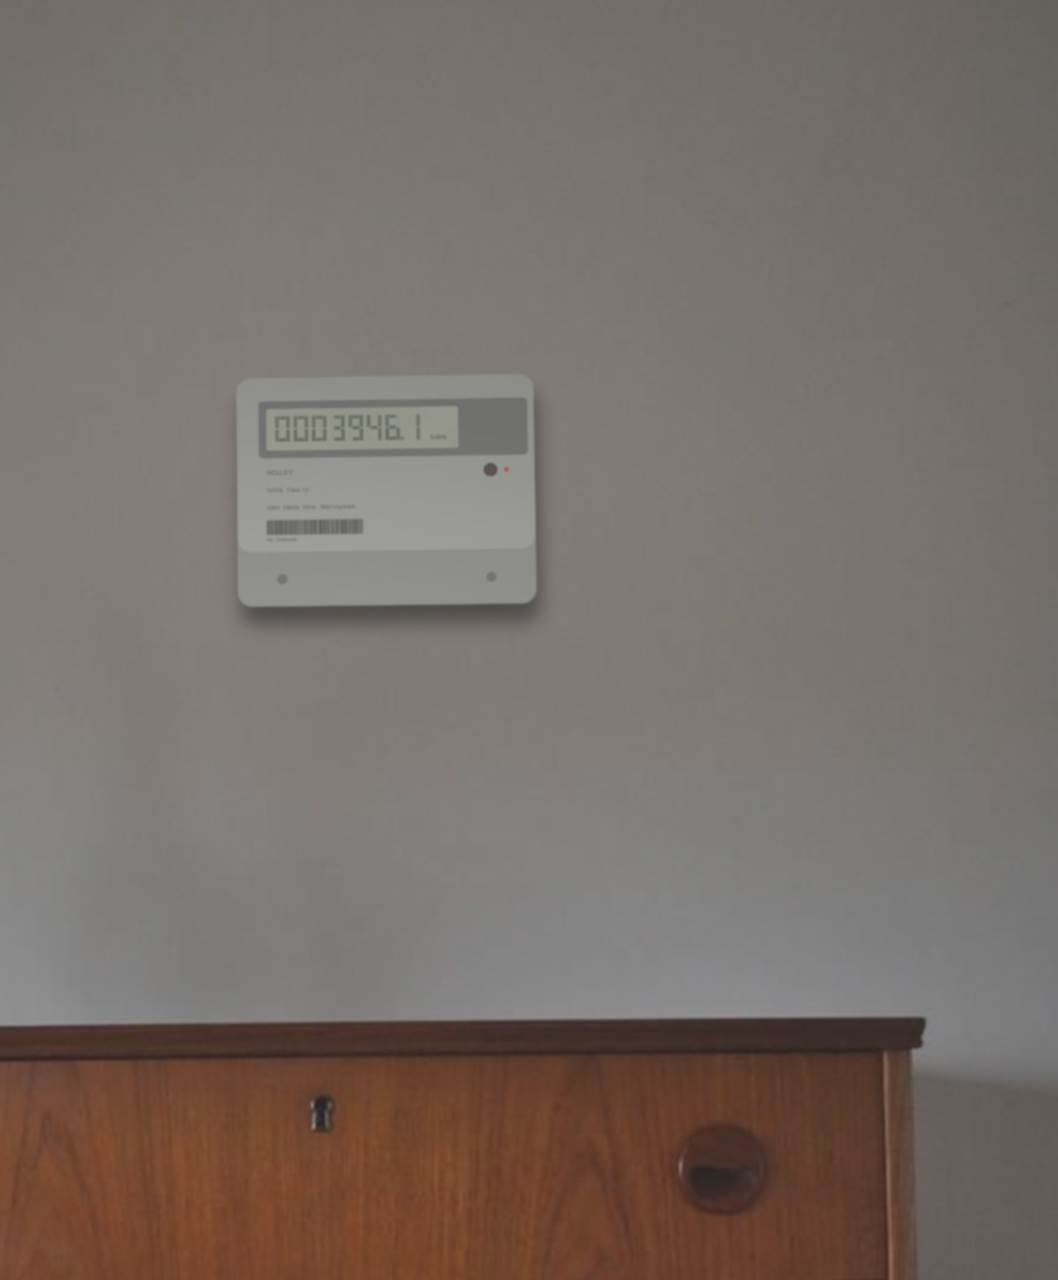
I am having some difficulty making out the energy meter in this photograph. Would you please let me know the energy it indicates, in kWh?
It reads 3946.1 kWh
